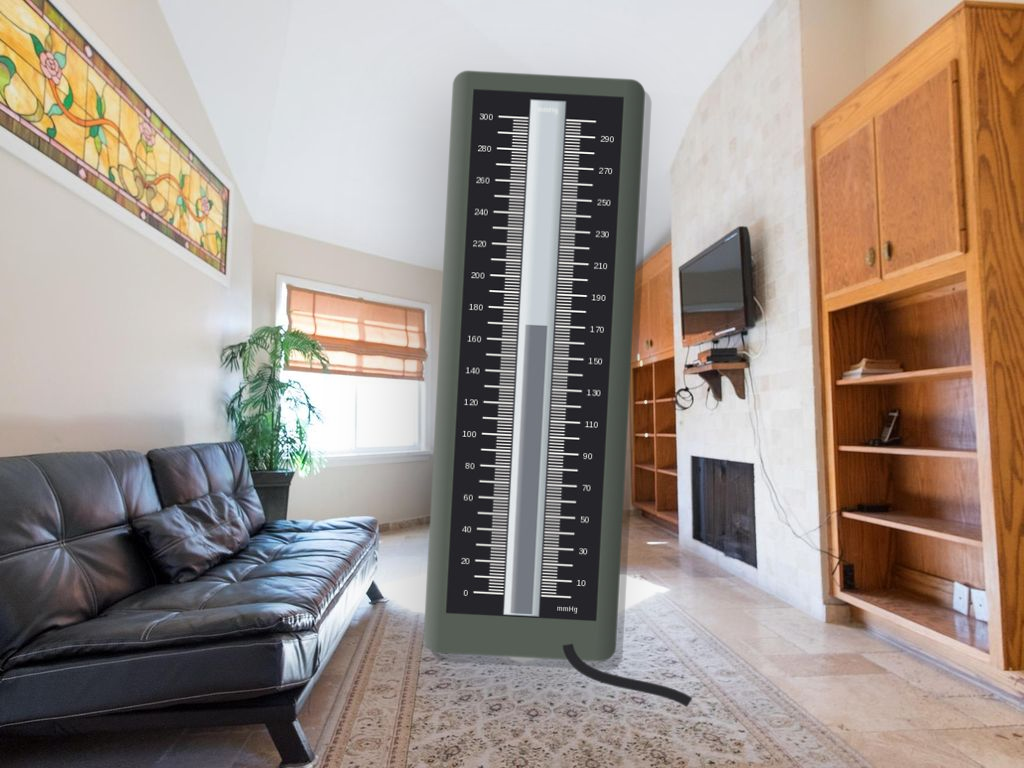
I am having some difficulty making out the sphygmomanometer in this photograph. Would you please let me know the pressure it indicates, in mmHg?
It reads 170 mmHg
